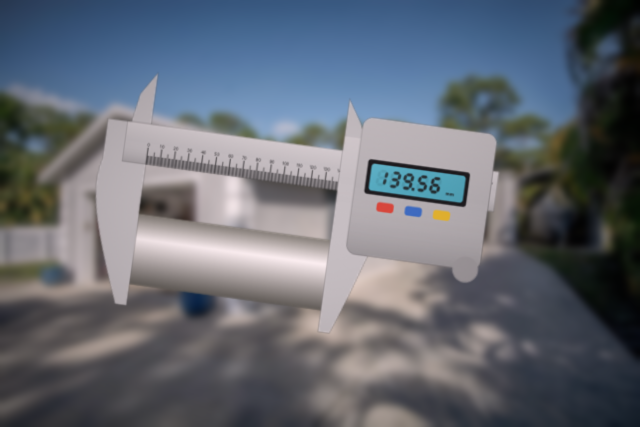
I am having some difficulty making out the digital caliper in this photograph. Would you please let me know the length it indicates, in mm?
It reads 139.56 mm
